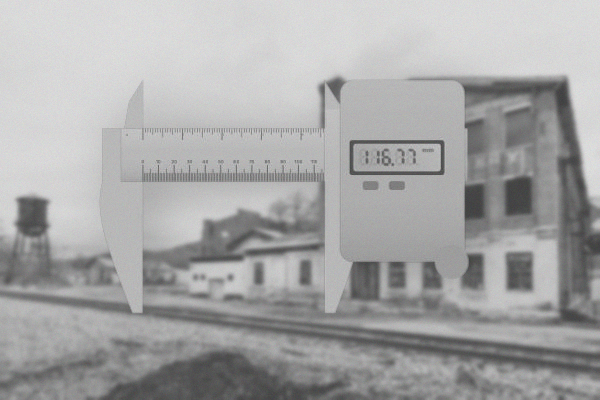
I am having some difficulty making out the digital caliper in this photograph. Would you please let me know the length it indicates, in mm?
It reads 116.77 mm
